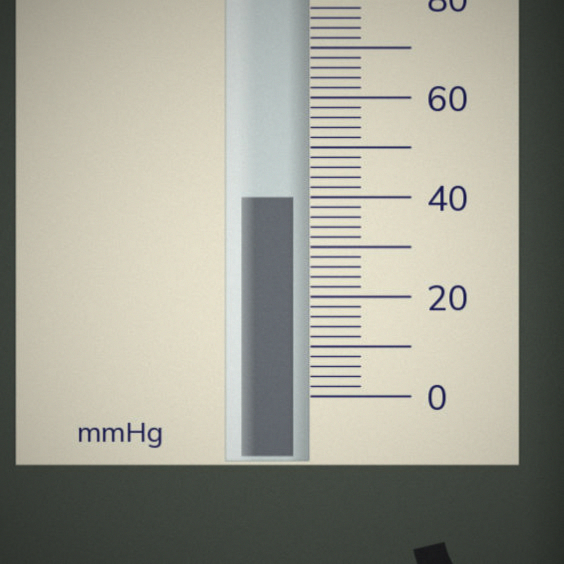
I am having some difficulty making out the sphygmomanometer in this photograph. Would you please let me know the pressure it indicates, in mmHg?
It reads 40 mmHg
